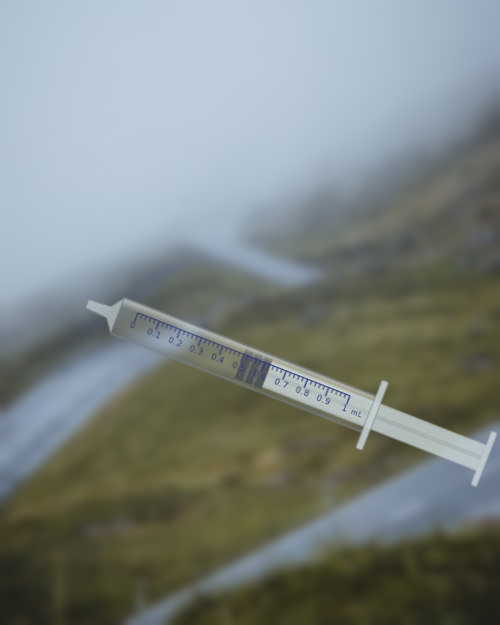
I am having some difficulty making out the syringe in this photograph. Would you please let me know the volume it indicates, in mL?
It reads 0.5 mL
